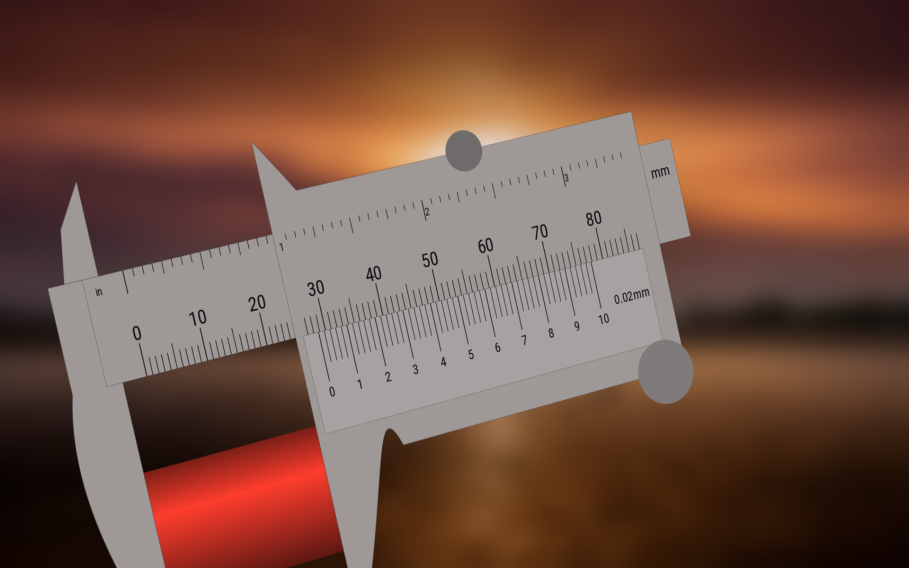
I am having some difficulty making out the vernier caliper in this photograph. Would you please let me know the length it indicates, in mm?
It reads 28.8 mm
